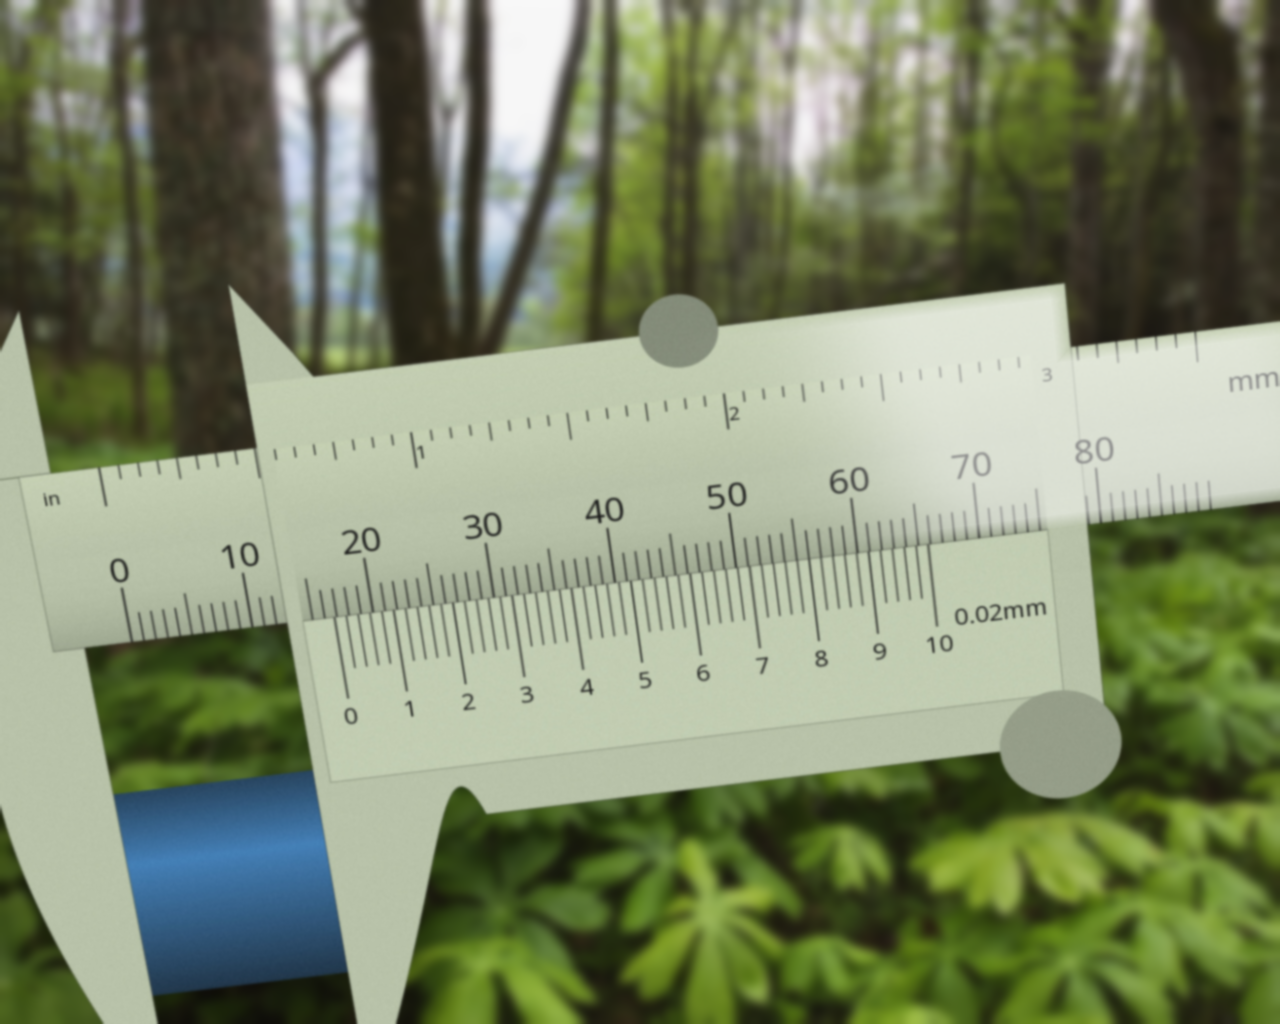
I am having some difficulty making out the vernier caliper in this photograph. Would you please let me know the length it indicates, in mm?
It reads 16.8 mm
